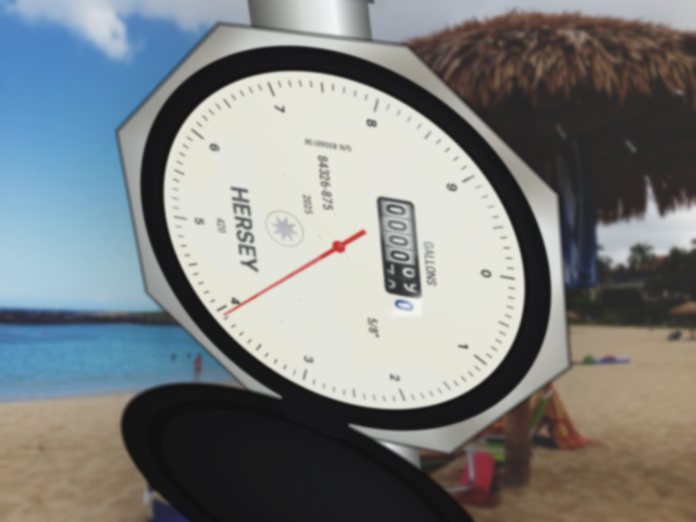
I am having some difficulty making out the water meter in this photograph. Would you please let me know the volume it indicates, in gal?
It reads 693.9 gal
